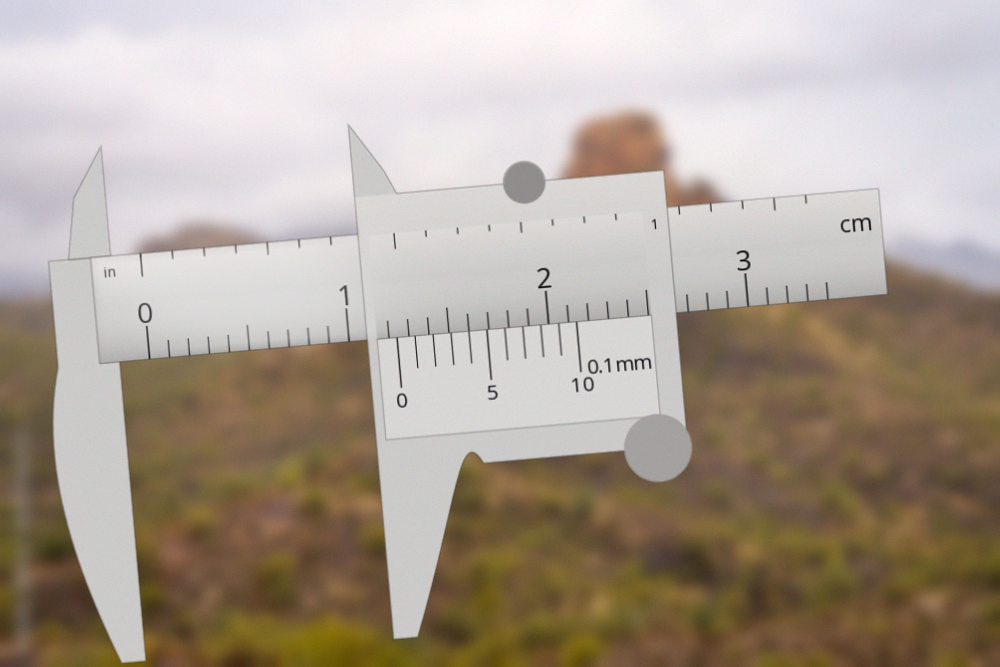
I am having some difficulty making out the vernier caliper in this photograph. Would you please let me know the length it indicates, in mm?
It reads 12.4 mm
